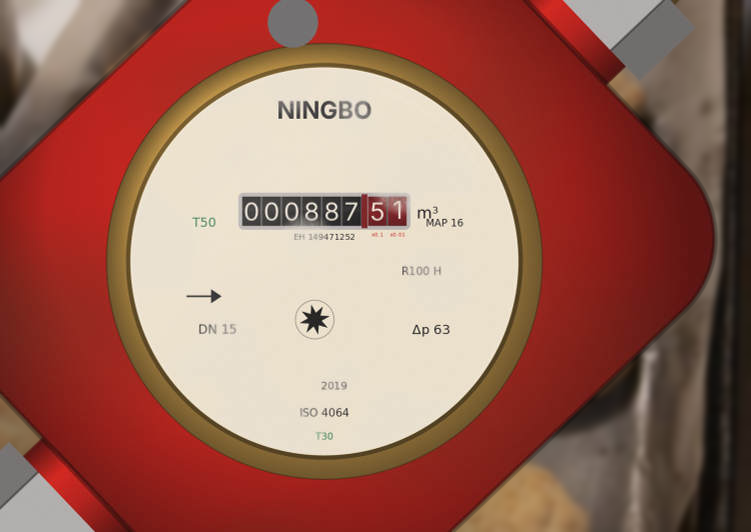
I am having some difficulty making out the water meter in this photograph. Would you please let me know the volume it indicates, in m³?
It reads 887.51 m³
